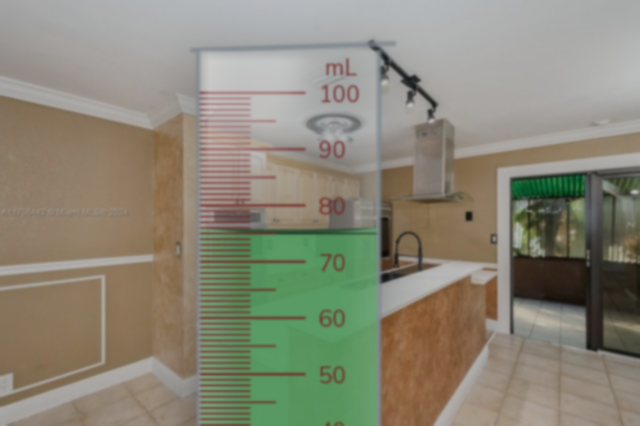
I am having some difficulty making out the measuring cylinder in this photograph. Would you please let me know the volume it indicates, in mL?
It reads 75 mL
